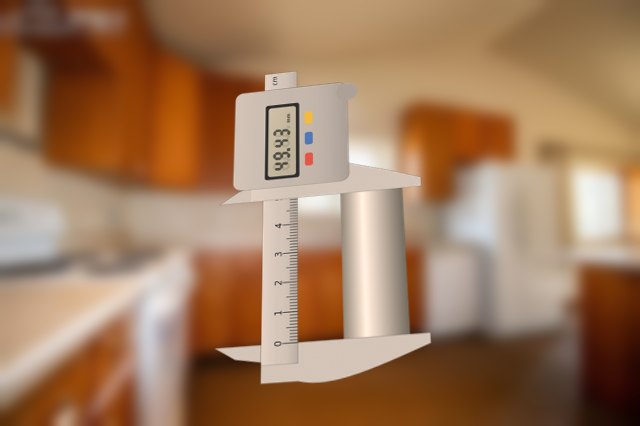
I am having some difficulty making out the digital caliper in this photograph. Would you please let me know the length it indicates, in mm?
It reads 49.43 mm
